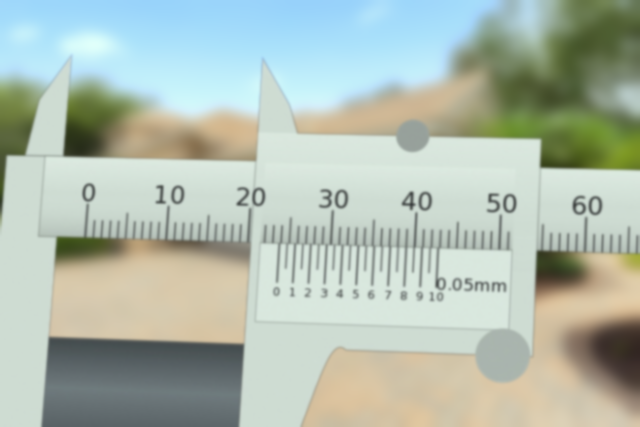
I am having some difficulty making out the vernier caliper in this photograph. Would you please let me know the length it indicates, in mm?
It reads 23.8 mm
